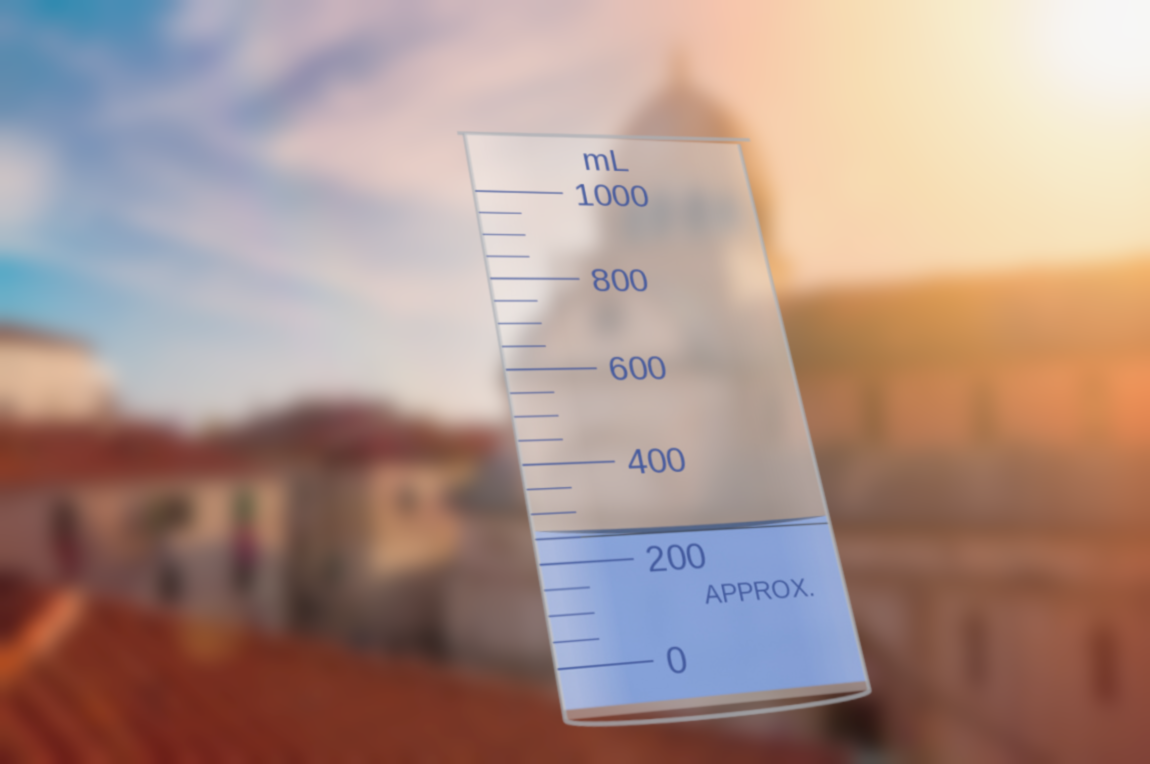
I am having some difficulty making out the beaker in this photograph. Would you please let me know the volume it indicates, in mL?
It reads 250 mL
